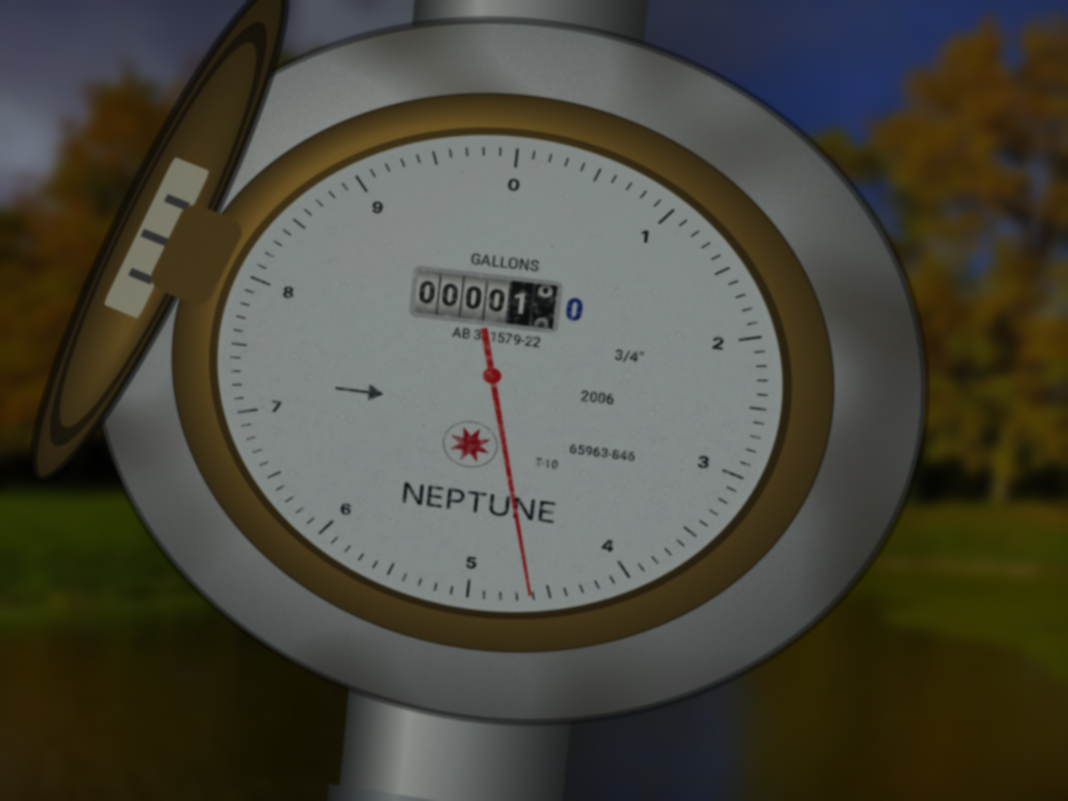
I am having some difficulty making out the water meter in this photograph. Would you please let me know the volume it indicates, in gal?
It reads 184.6 gal
